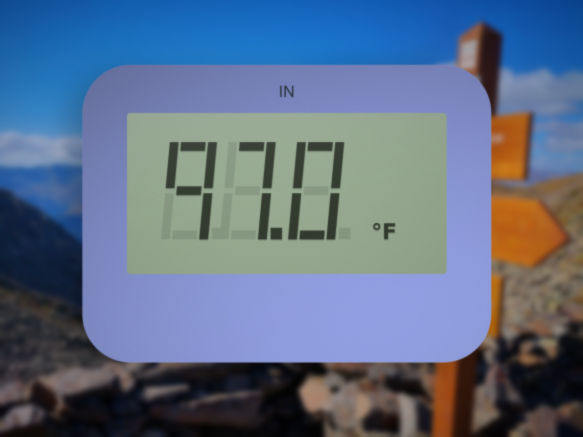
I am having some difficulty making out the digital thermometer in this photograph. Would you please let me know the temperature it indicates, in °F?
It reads 97.0 °F
